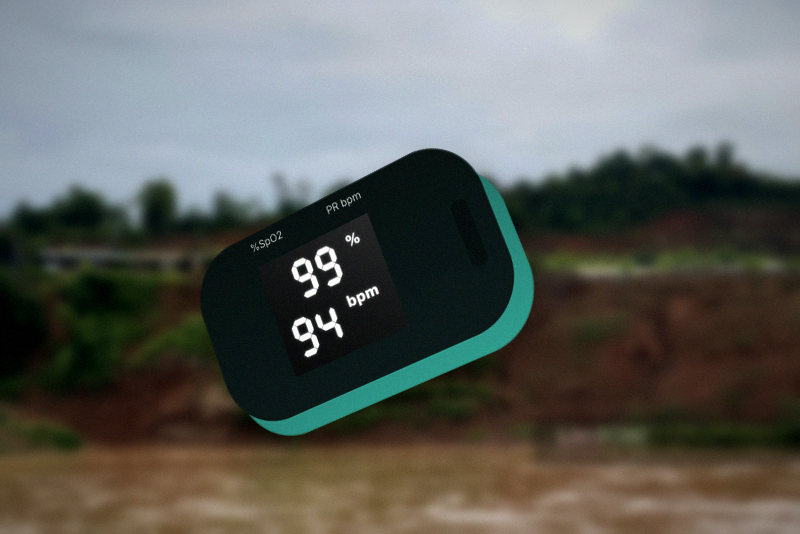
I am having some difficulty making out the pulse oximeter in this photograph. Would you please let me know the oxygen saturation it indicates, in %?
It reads 99 %
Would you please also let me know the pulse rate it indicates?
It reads 94 bpm
